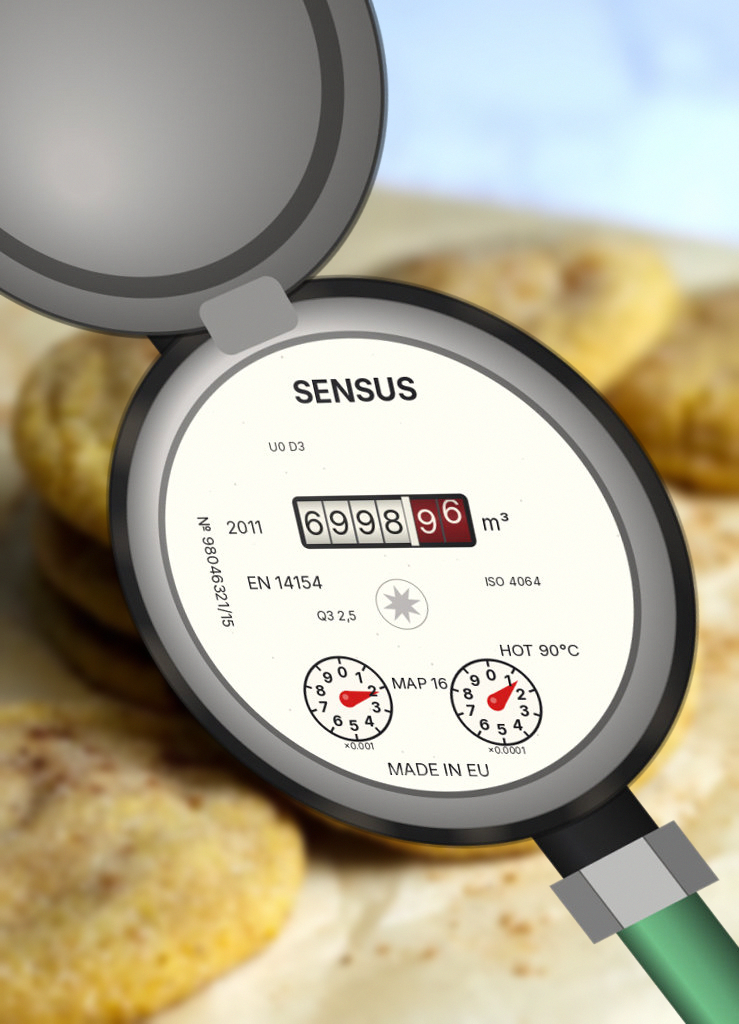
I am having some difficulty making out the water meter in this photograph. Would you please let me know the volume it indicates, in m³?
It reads 6998.9621 m³
